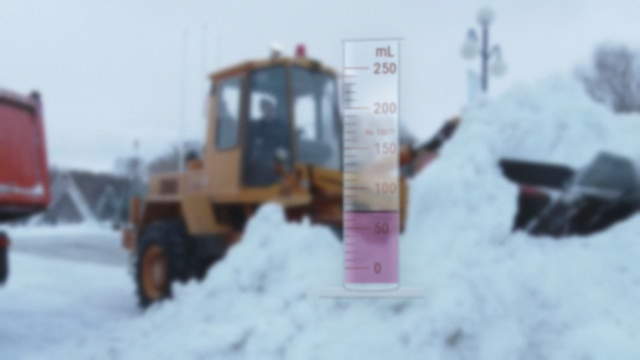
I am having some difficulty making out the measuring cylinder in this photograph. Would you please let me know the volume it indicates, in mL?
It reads 70 mL
